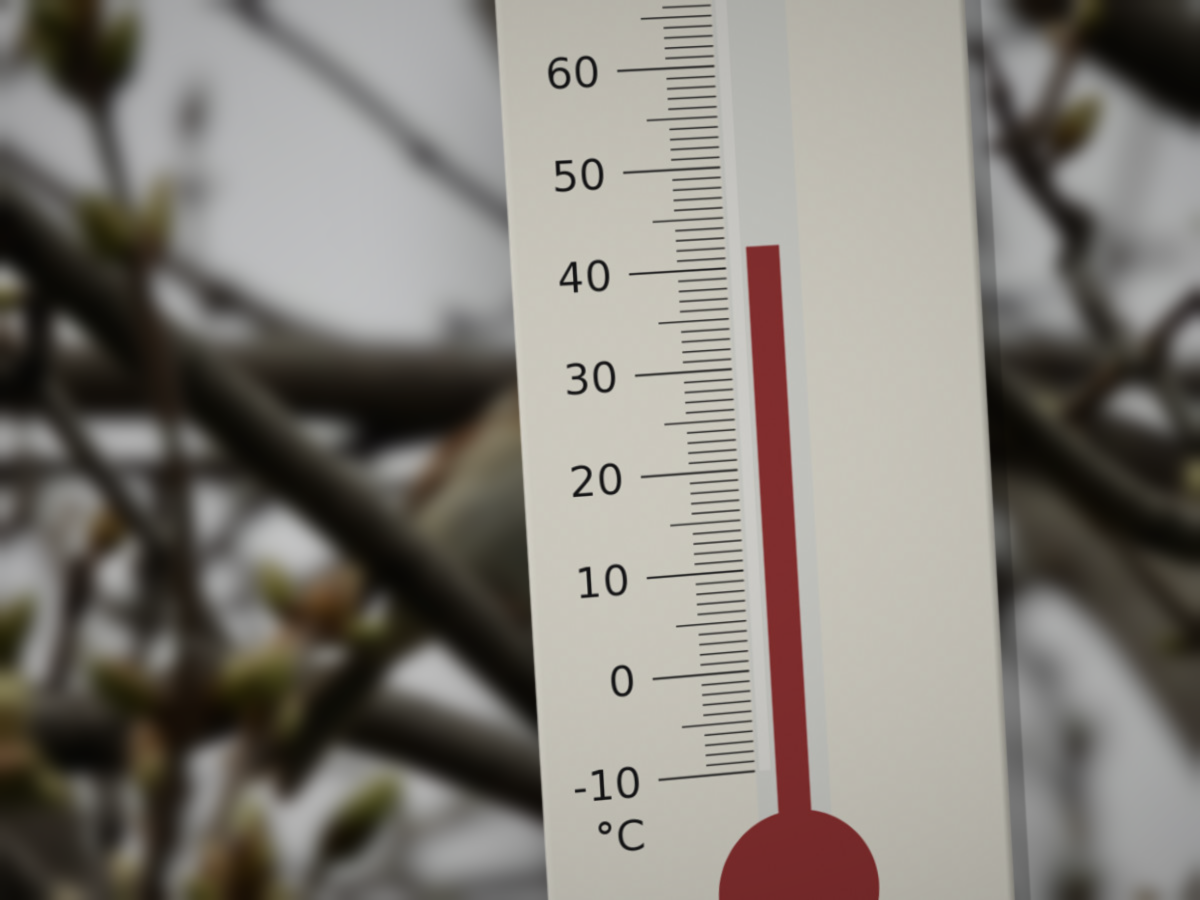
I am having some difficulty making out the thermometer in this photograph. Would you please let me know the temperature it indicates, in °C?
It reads 42 °C
